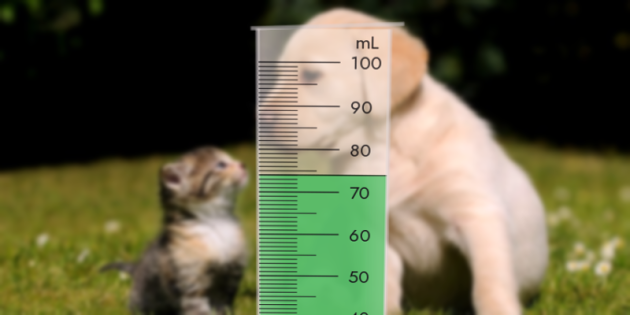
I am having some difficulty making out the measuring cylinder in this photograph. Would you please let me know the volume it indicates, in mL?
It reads 74 mL
